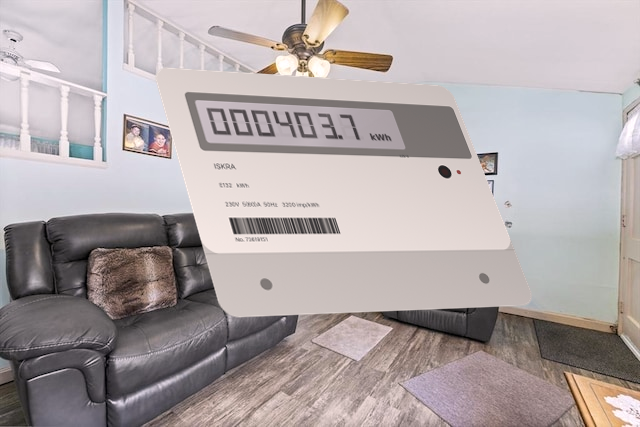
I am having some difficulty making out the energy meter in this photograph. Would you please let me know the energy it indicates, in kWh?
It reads 403.7 kWh
